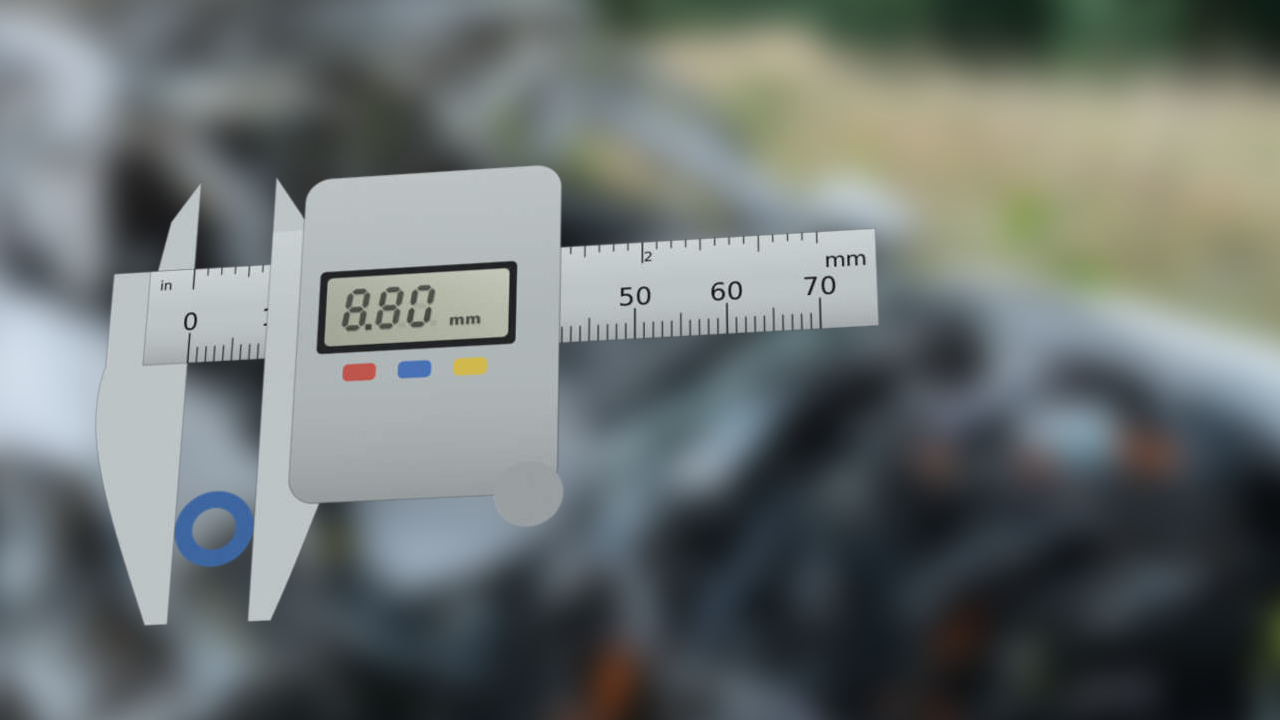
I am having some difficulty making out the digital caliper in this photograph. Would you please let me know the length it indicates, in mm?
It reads 8.80 mm
